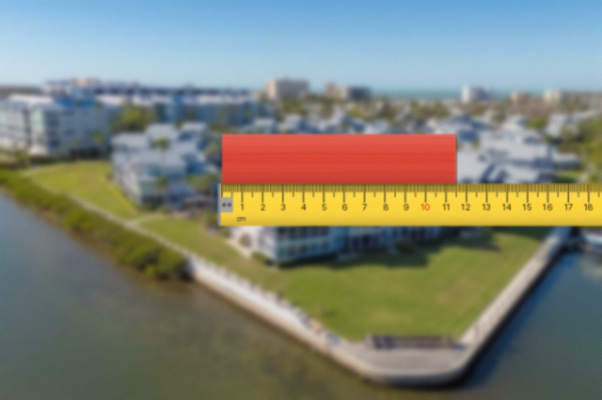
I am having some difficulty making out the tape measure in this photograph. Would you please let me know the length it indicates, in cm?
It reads 11.5 cm
